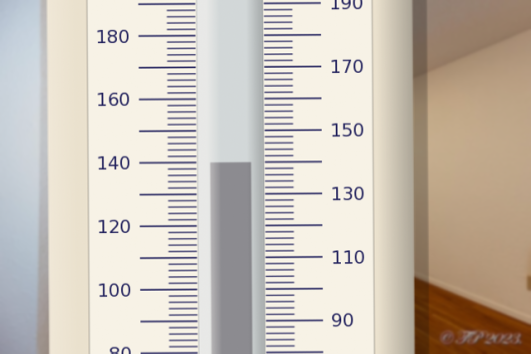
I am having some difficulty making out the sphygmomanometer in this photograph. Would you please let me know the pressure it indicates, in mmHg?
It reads 140 mmHg
